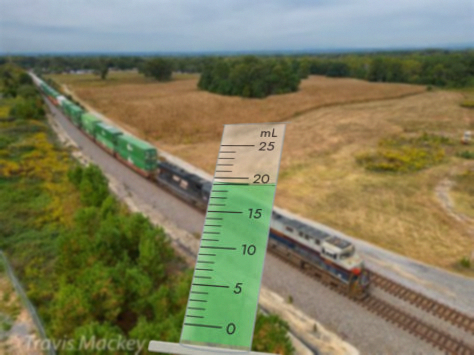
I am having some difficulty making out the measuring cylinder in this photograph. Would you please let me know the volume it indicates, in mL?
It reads 19 mL
